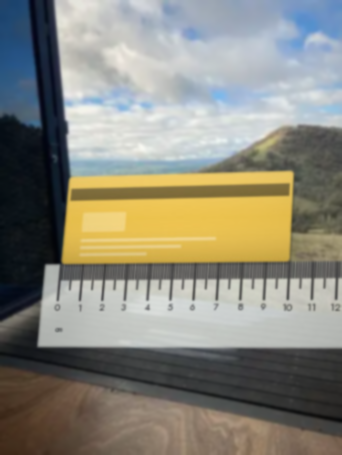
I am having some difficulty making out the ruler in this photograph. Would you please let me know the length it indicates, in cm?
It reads 10 cm
